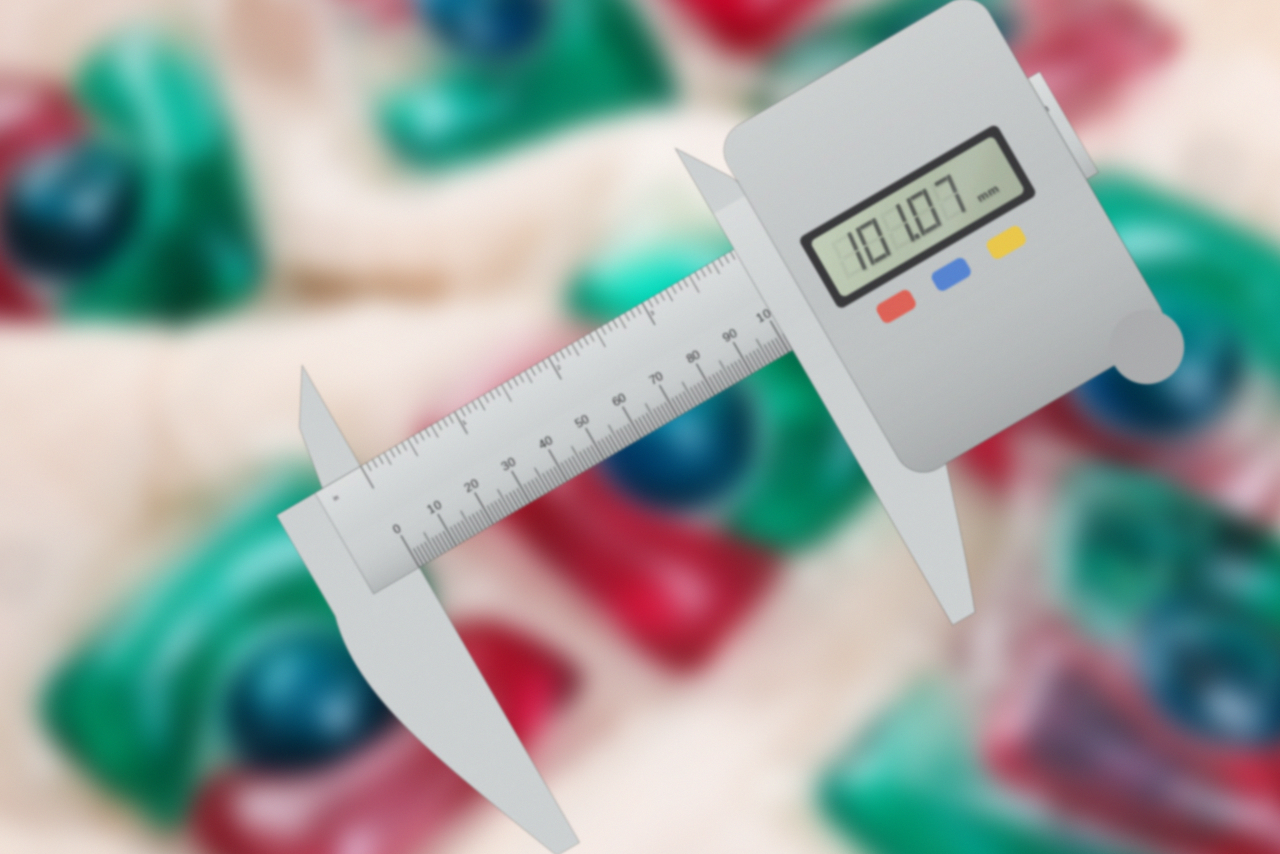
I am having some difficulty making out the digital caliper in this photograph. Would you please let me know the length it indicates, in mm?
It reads 101.07 mm
